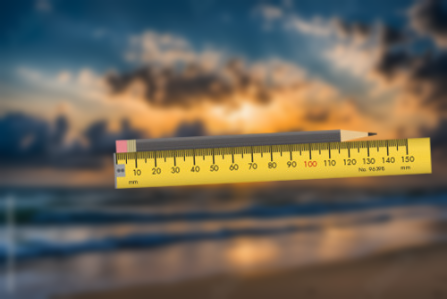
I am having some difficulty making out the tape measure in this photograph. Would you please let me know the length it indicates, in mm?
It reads 135 mm
